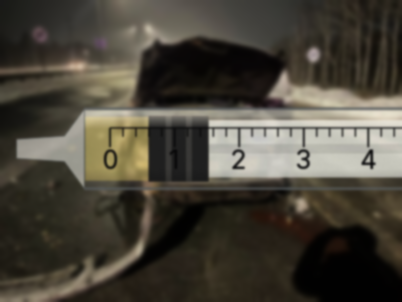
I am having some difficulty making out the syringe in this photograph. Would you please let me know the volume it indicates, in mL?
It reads 0.6 mL
